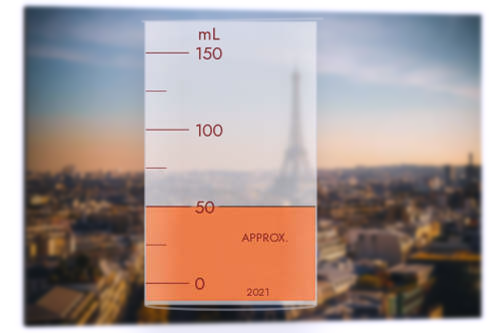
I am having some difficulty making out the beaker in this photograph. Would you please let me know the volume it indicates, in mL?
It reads 50 mL
